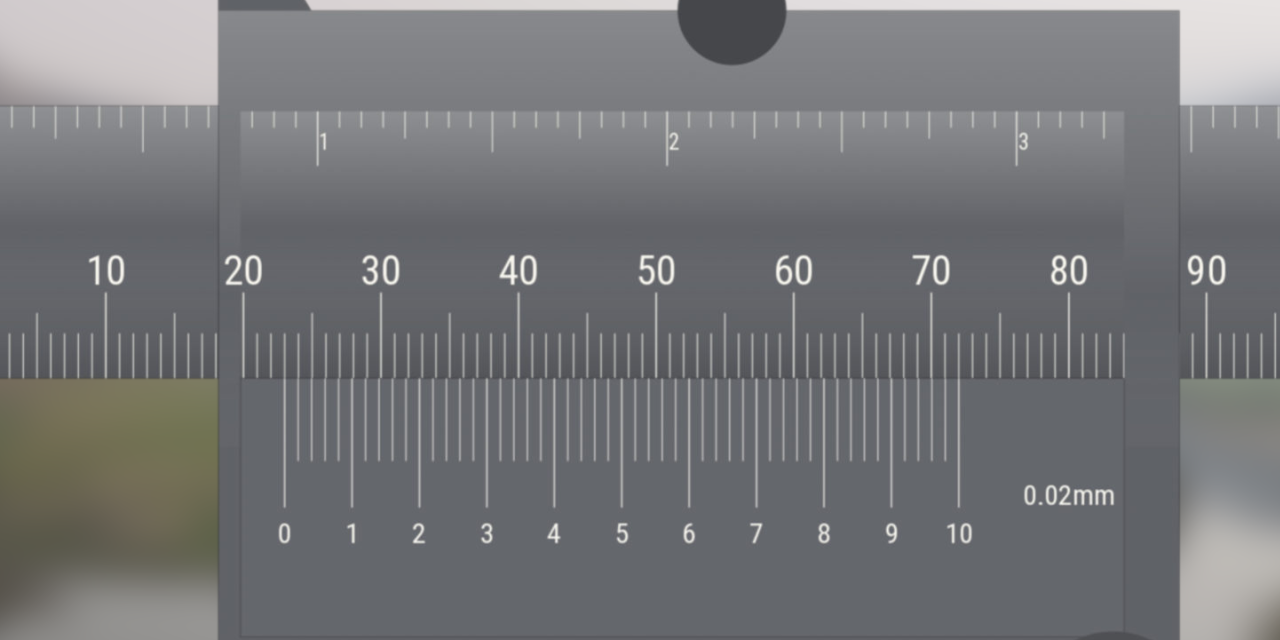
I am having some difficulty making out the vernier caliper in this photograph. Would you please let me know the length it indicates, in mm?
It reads 23.0 mm
